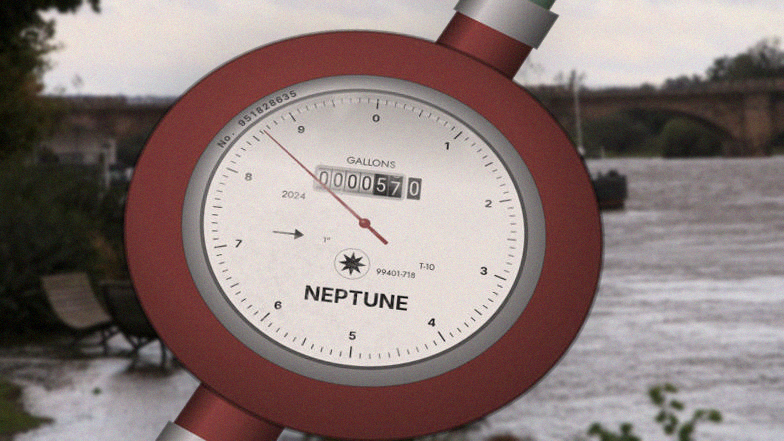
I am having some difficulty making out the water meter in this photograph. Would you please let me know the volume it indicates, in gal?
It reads 568.6 gal
